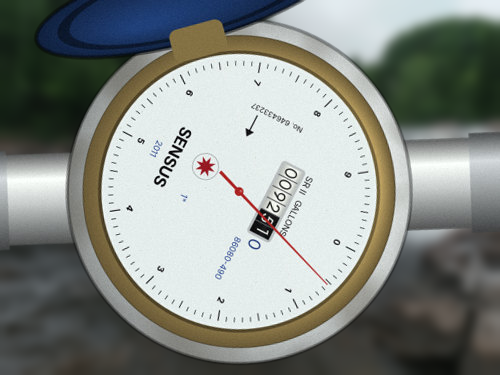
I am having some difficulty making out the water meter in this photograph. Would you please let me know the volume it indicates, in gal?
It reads 92510.5 gal
